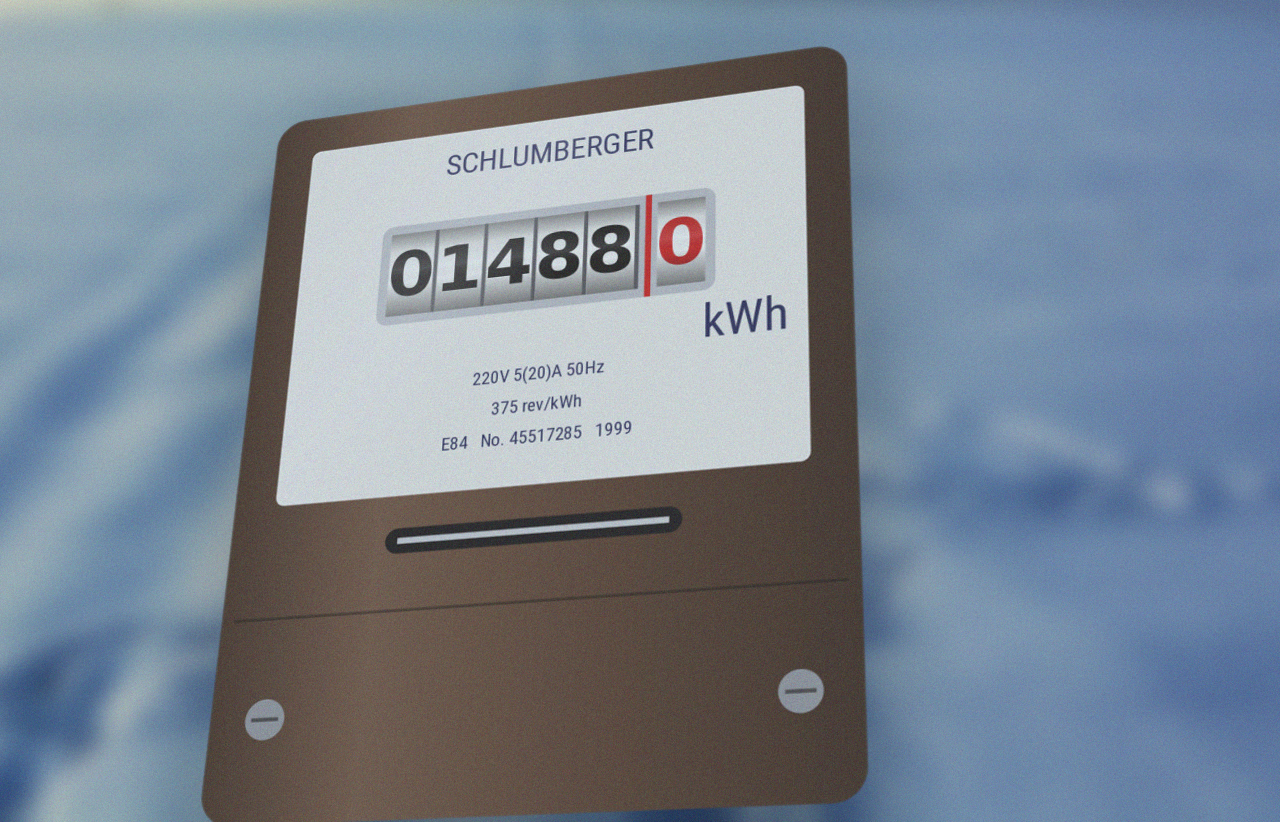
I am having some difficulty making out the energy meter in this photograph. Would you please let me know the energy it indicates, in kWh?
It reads 1488.0 kWh
